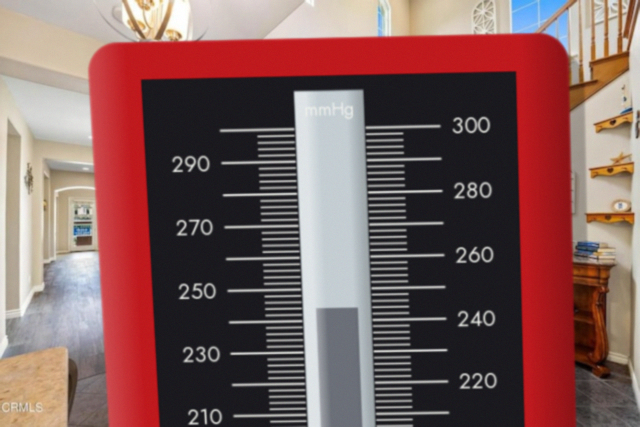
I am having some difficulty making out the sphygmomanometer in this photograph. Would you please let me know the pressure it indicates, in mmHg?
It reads 244 mmHg
